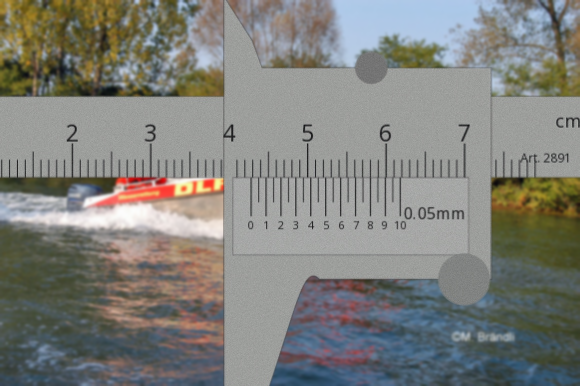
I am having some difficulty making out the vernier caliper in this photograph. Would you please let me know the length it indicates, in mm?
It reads 42.8 mm
